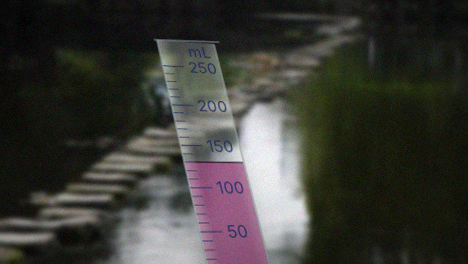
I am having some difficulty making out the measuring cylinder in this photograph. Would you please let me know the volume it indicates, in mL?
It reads 130 mL
